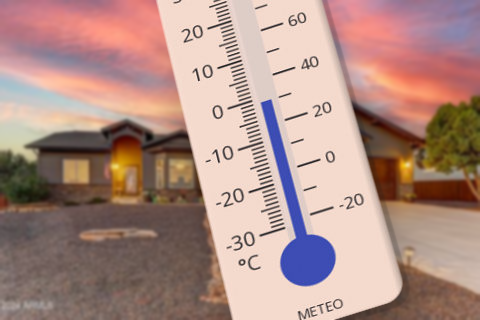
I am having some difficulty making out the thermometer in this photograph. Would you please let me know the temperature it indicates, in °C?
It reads -1 °C
